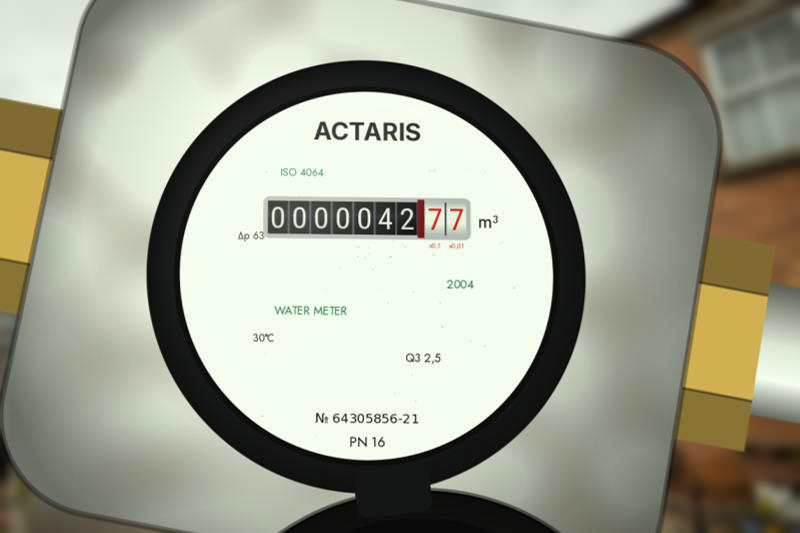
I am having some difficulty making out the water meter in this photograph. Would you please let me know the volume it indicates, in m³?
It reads 42.77 m³
